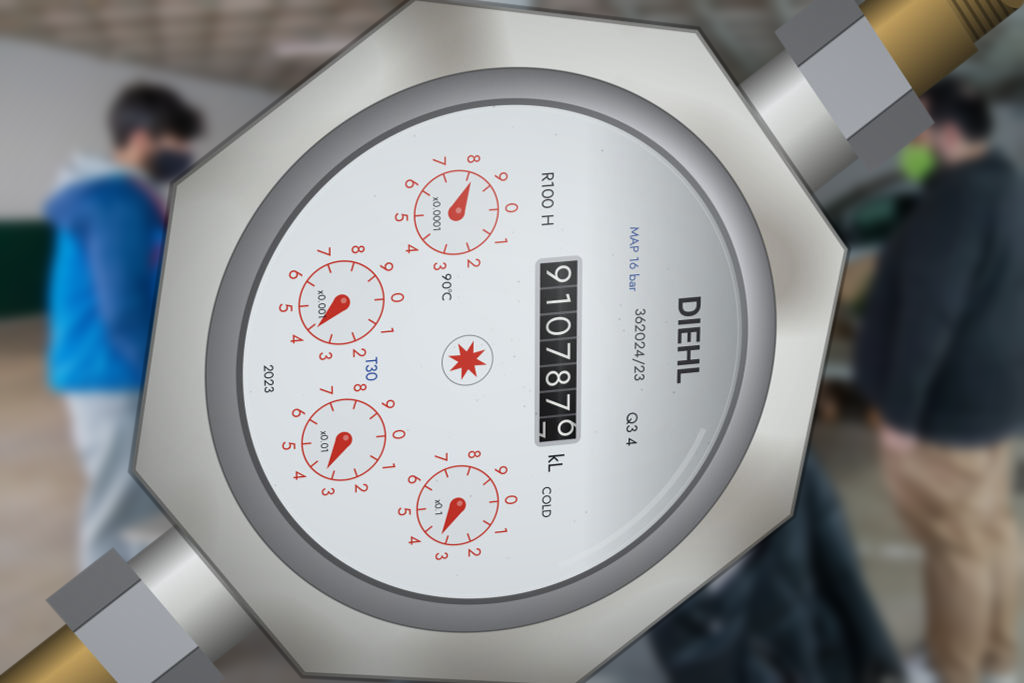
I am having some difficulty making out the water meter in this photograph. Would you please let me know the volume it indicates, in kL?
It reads 9107876.3338 kL
